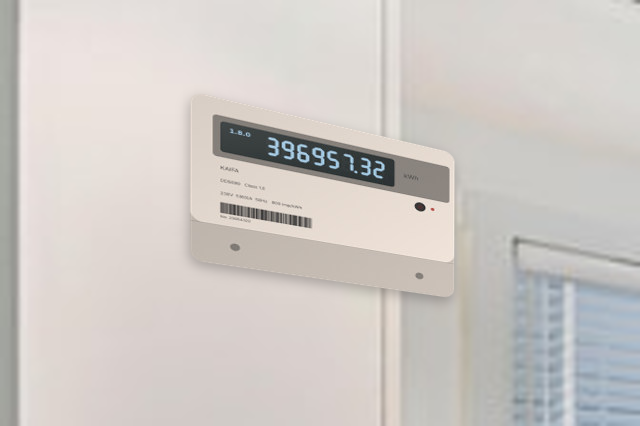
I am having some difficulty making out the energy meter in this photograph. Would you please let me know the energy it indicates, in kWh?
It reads 396957.32 kWh
